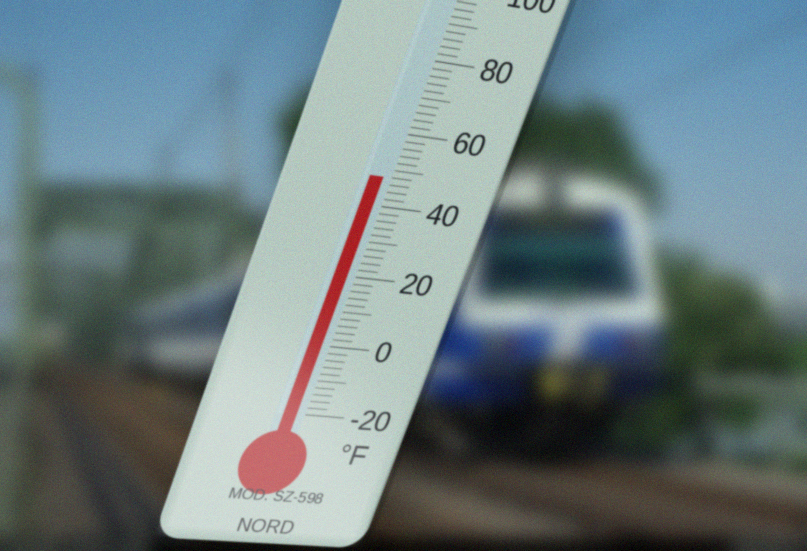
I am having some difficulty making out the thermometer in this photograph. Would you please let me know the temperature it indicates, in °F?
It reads 48 °F
